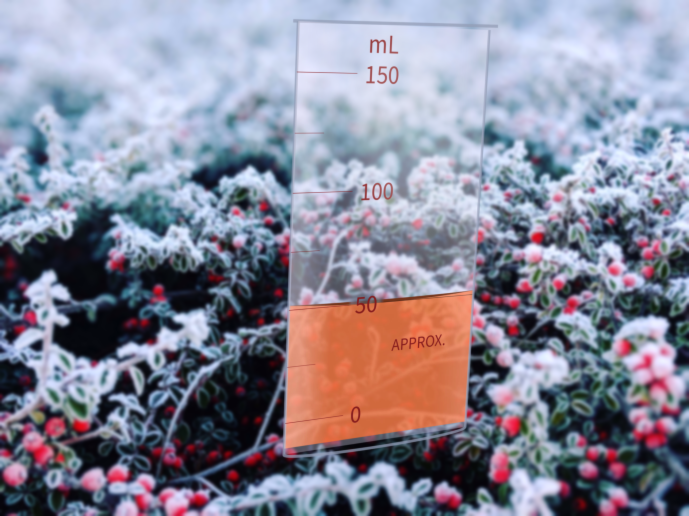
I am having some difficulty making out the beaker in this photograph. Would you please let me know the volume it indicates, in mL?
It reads 50 mL
